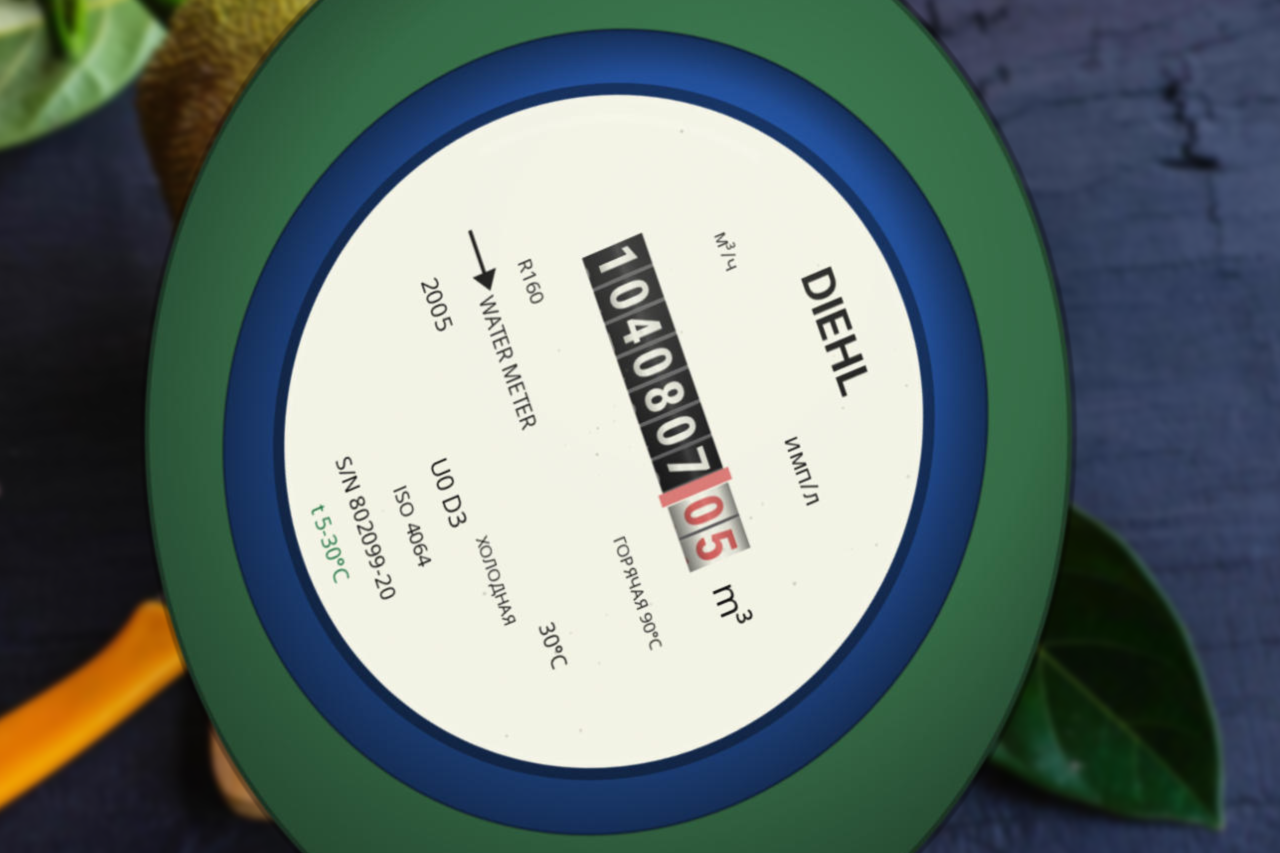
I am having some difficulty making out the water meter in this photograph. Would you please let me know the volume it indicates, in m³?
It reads 1040807.05 m³
